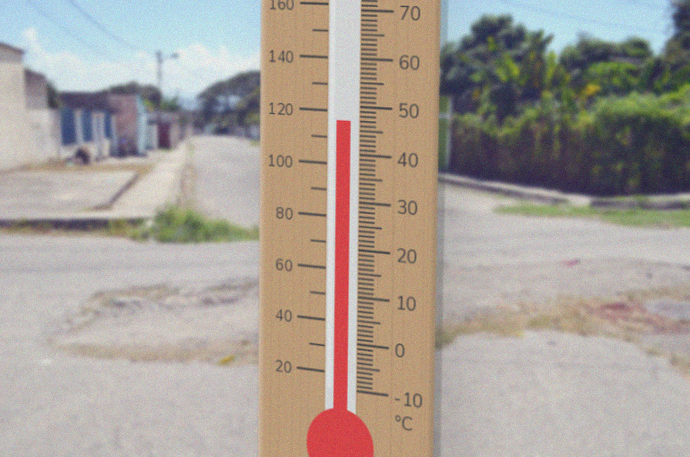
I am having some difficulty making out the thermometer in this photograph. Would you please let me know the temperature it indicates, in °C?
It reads 47 °C
